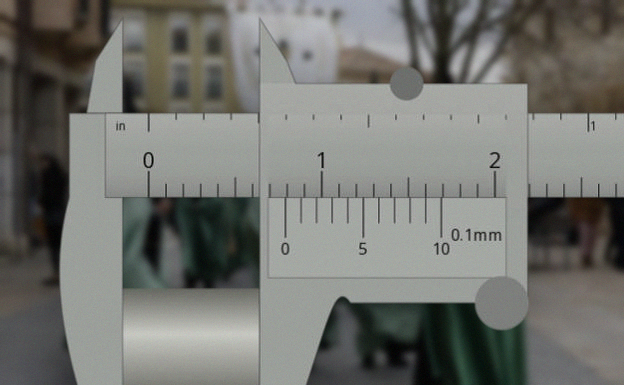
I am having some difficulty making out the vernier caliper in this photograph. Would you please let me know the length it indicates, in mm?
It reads 7.9 mm
